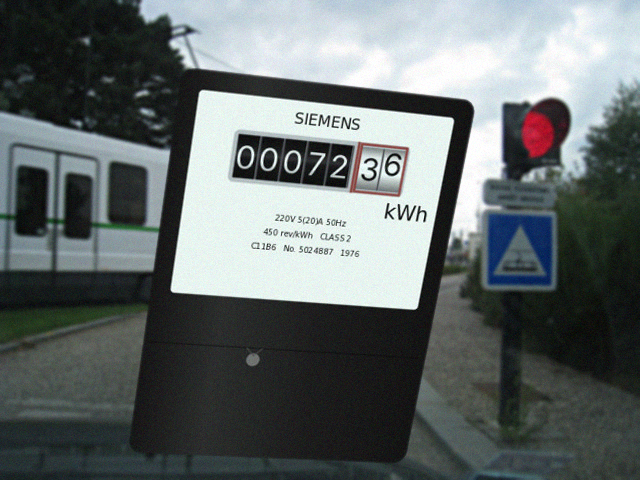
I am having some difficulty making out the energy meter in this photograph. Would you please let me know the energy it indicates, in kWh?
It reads 72.36 kWh
